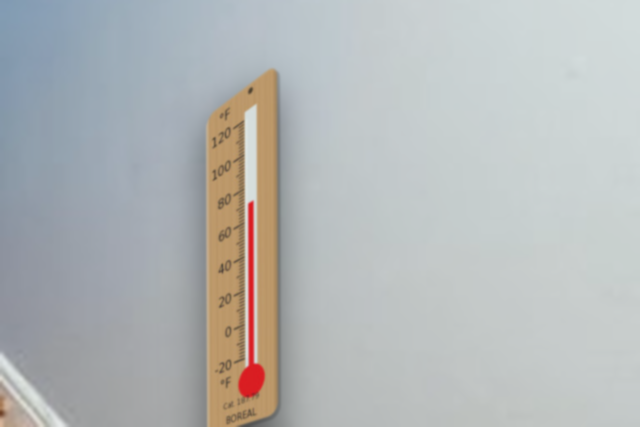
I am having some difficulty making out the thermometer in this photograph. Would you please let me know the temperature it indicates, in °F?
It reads 70 °F
